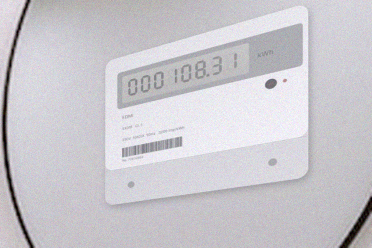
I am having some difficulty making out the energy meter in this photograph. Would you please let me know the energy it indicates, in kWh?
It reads 108.31 kWh
